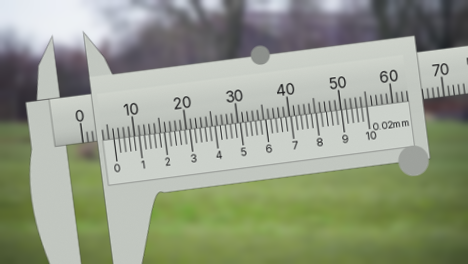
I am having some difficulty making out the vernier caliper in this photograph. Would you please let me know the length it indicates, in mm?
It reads 6.0 mm
